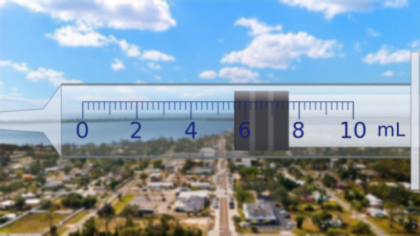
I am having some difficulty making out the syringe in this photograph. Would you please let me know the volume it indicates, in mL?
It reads 5.6 mL
